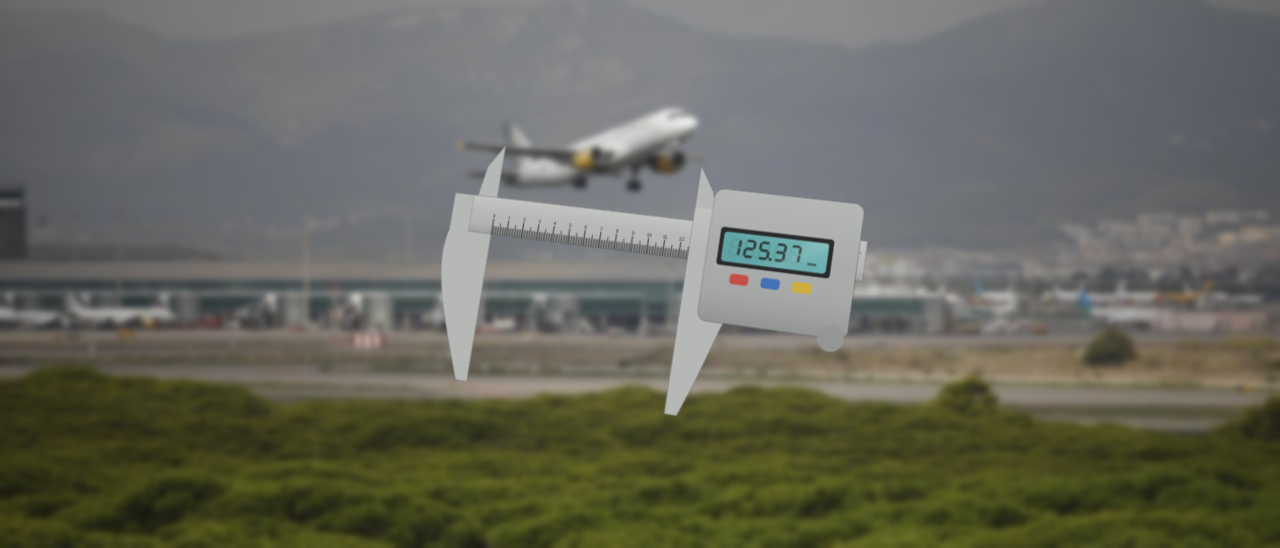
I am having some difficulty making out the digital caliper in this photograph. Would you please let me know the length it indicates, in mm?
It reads 125.37 mm
